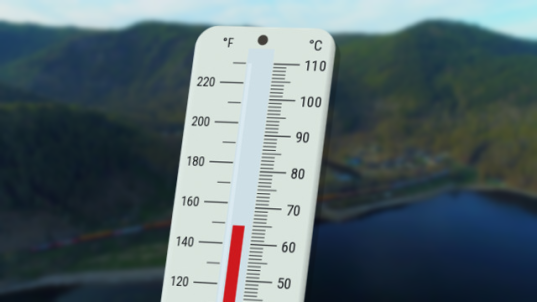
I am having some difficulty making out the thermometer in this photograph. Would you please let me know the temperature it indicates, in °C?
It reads 65 °C
